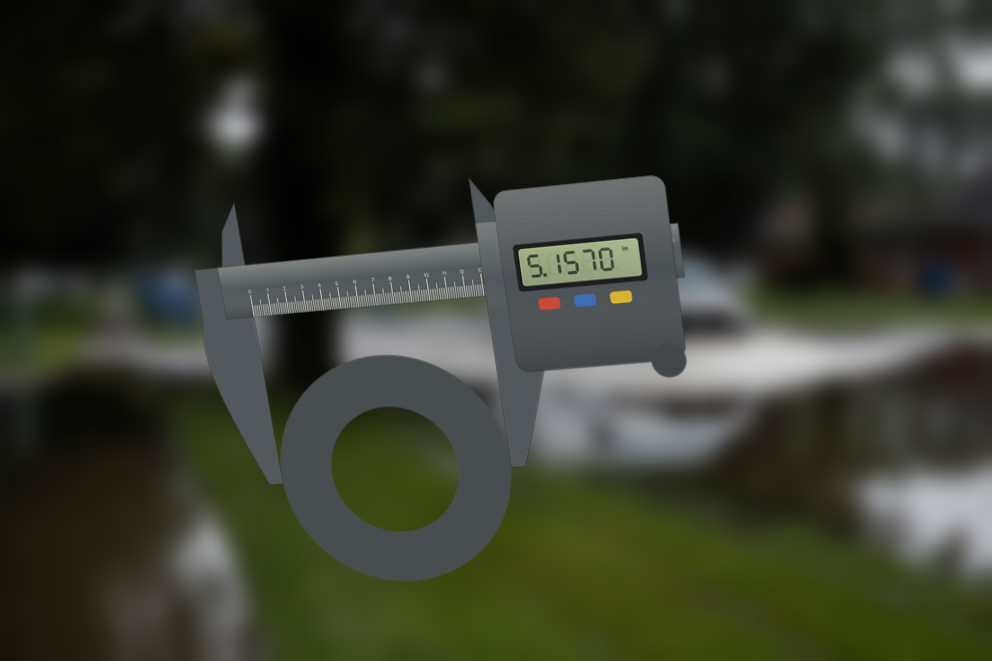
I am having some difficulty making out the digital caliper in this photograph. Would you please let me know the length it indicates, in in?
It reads 5.1570 in
